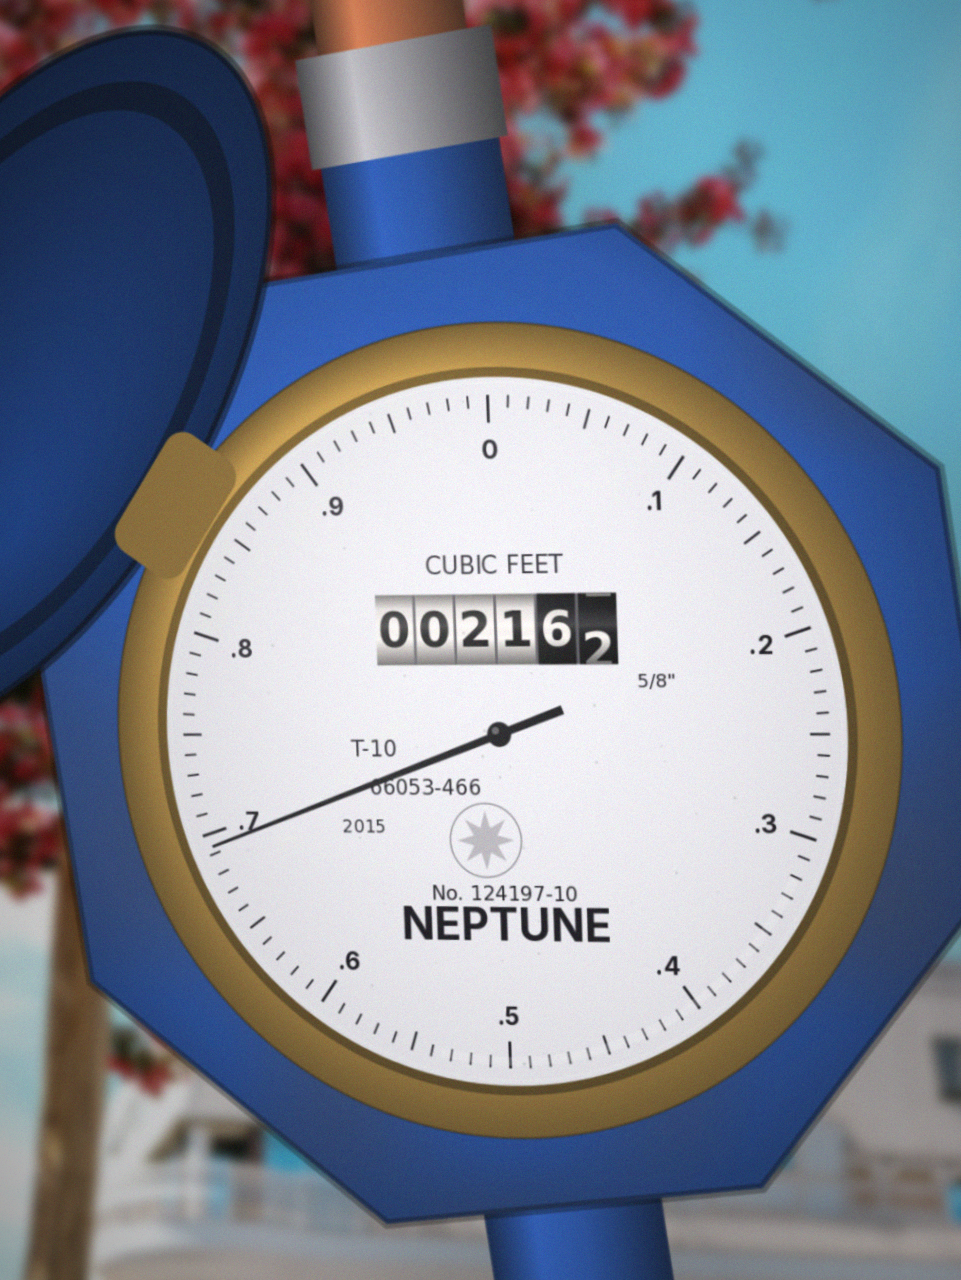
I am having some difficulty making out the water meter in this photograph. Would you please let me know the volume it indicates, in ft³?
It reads 2161.69 ft³
